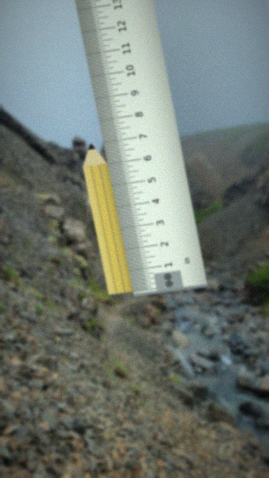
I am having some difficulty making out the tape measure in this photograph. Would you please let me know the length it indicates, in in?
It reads 7 in
